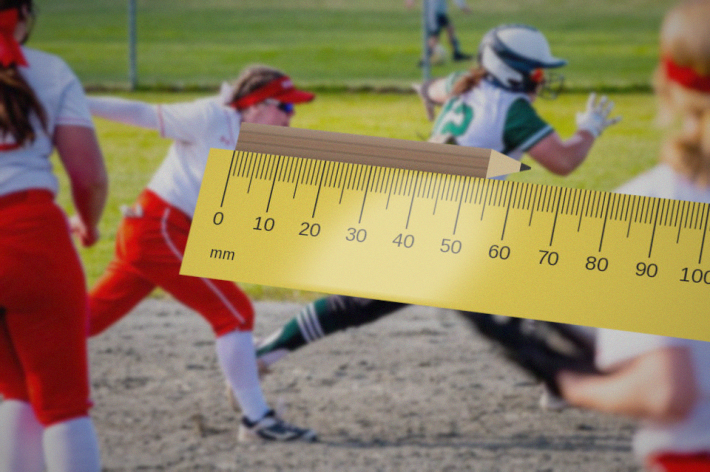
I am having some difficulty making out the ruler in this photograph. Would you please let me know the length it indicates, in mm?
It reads 63 mm
